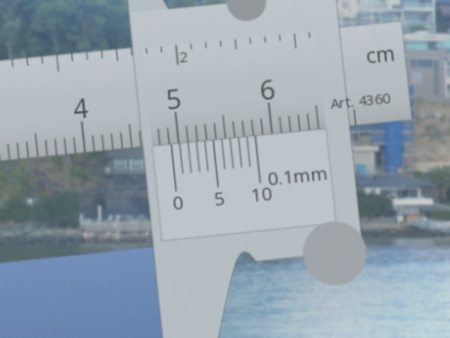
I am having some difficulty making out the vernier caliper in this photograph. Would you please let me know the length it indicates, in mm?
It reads 49.2 mm
